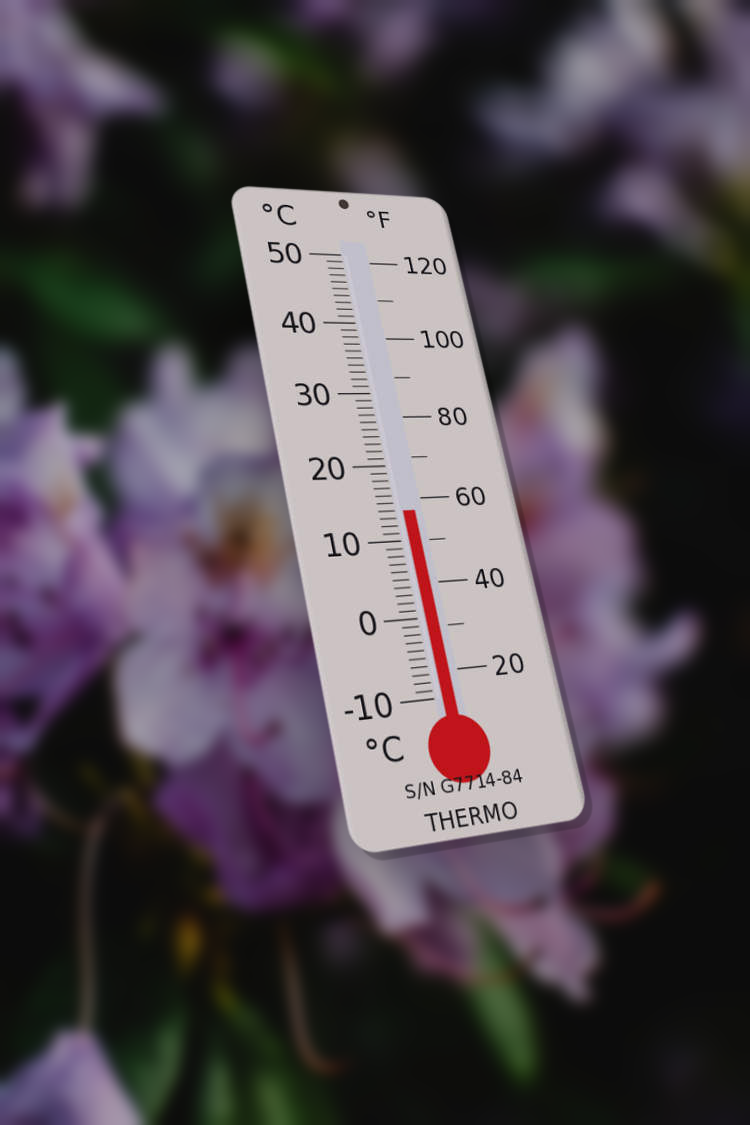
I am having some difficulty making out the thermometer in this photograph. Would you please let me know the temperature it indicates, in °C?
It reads 14 °C
